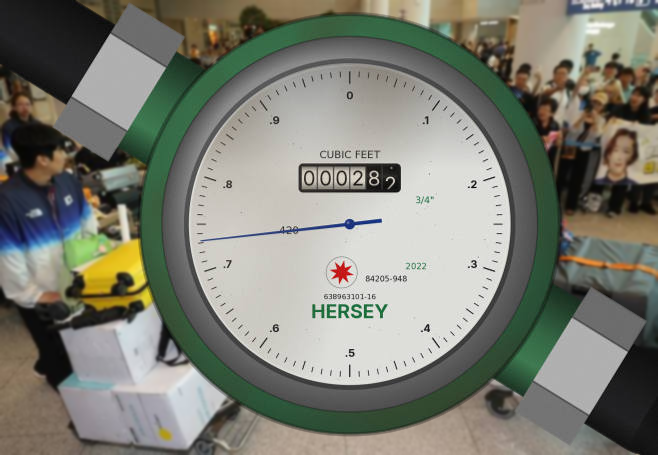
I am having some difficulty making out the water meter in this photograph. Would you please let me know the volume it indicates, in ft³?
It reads 281.73 ft³
